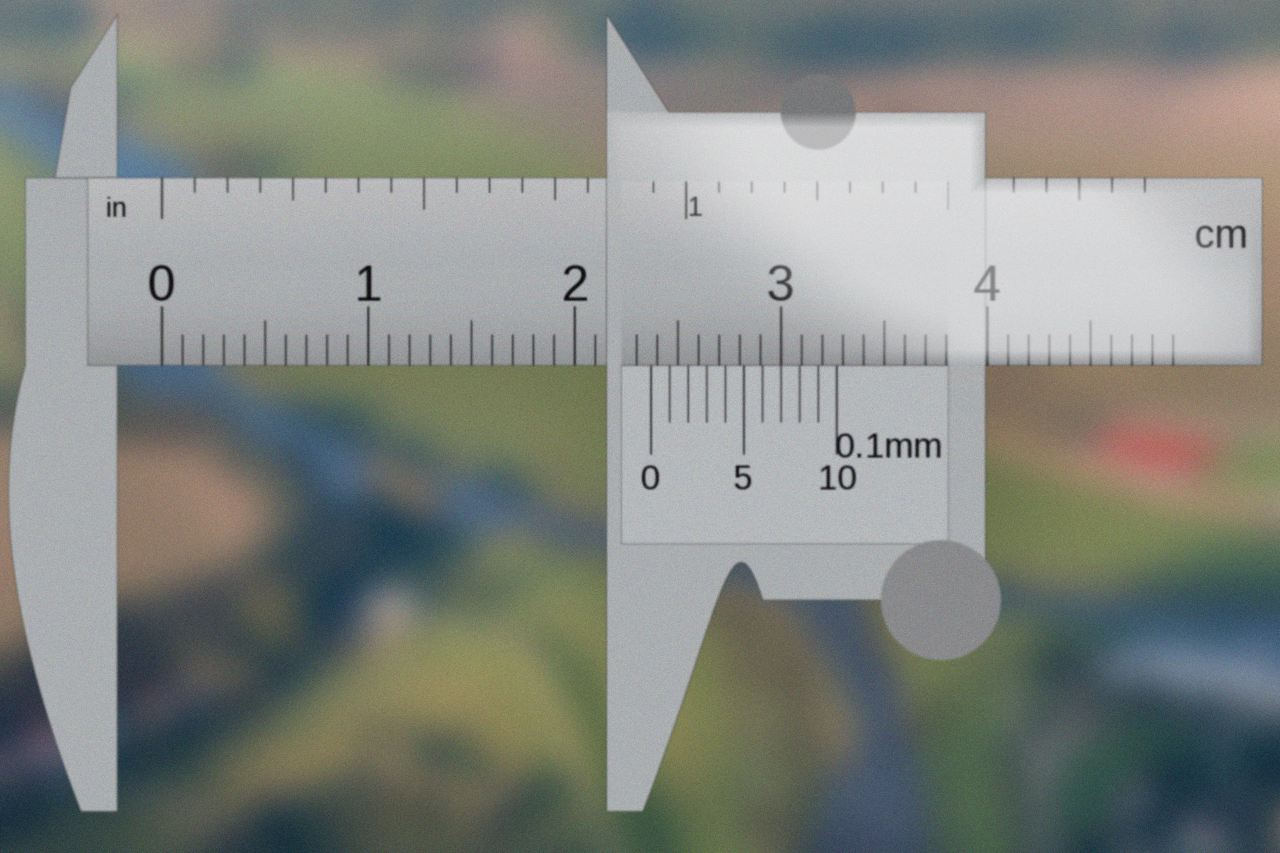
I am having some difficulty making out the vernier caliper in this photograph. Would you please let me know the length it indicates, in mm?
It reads 23.7 mm
